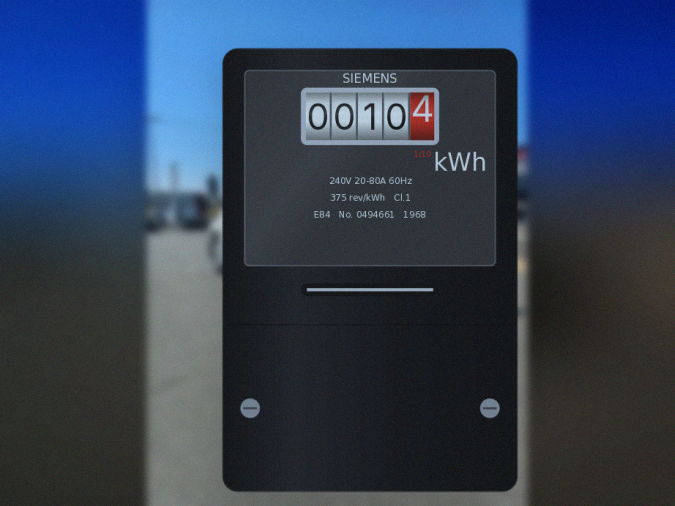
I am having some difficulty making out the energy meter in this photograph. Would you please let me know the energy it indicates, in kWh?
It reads 10.4 kWh
